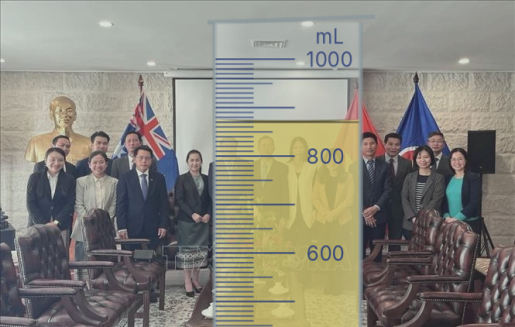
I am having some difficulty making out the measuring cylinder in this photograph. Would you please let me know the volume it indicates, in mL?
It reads 870 mL
